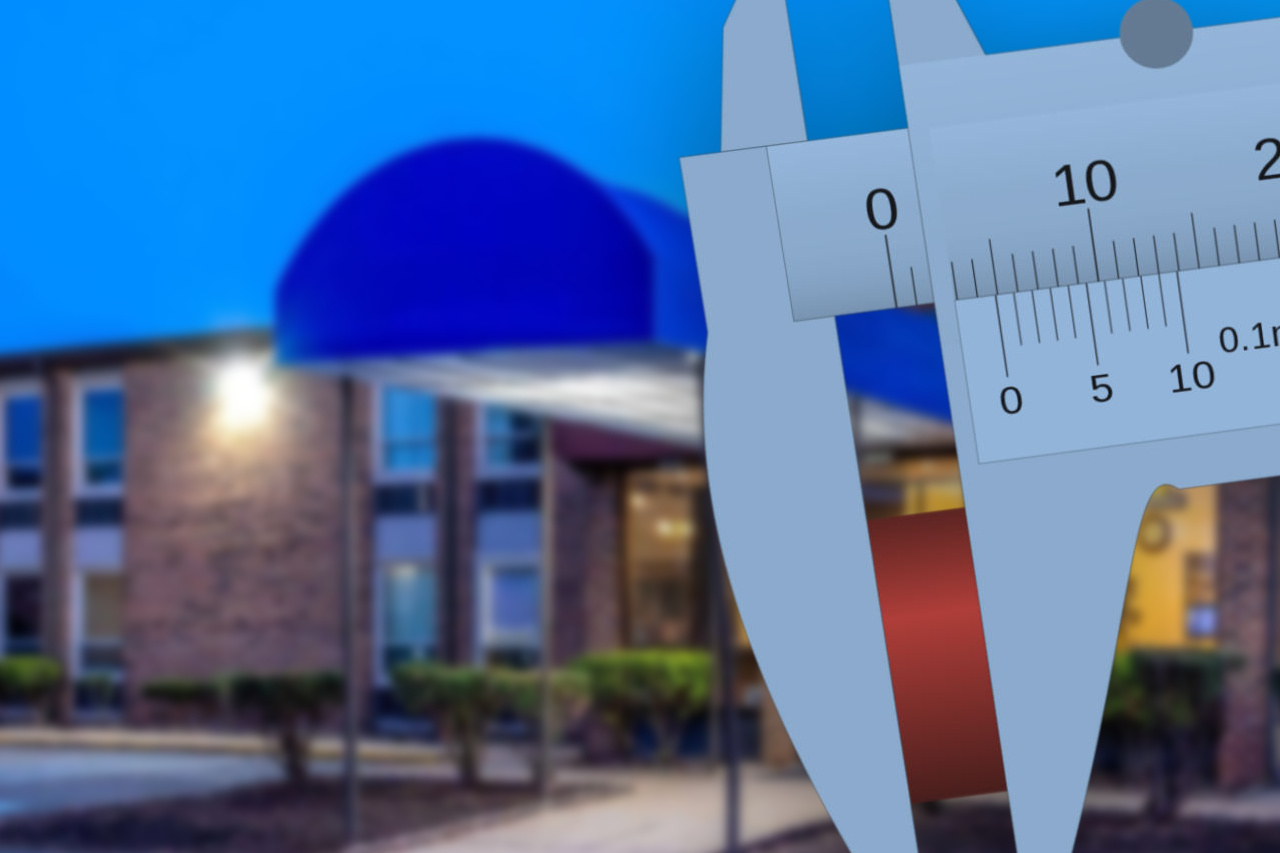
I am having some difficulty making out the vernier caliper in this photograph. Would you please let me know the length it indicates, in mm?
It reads 4.9 mm
